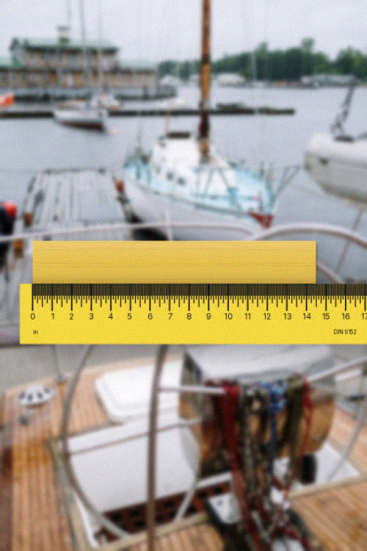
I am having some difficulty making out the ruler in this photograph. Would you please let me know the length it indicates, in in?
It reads 14.5 in
